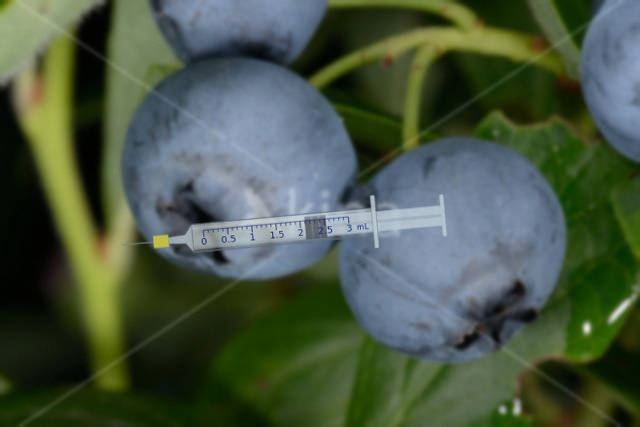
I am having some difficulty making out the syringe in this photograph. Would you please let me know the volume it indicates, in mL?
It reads 2.1 mL
